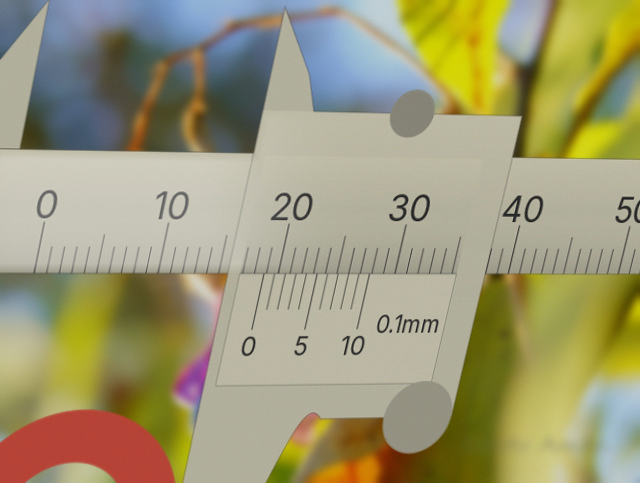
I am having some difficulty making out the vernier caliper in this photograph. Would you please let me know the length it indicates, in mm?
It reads 18.8 mm
